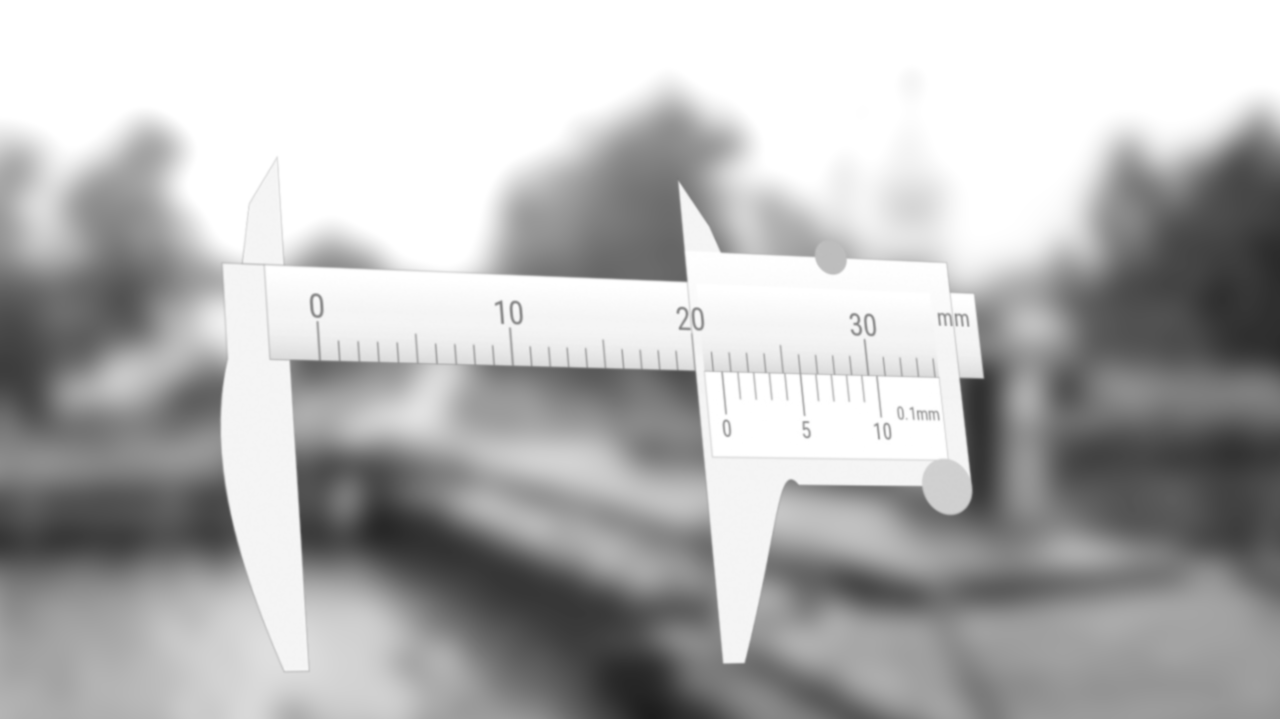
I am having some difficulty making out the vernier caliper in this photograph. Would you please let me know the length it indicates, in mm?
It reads 21.5 mm
